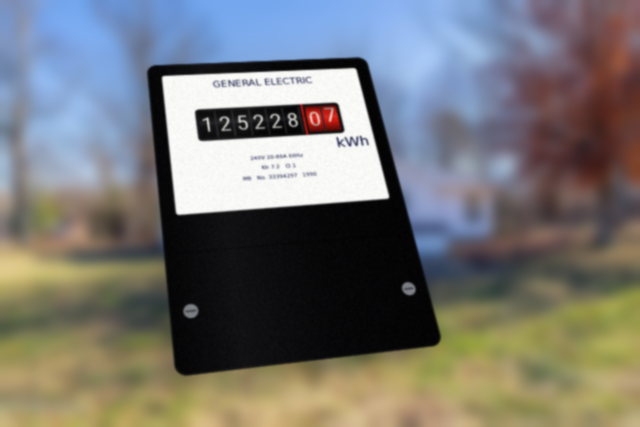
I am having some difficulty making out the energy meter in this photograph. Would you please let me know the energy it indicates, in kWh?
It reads 125228.07 kWh
